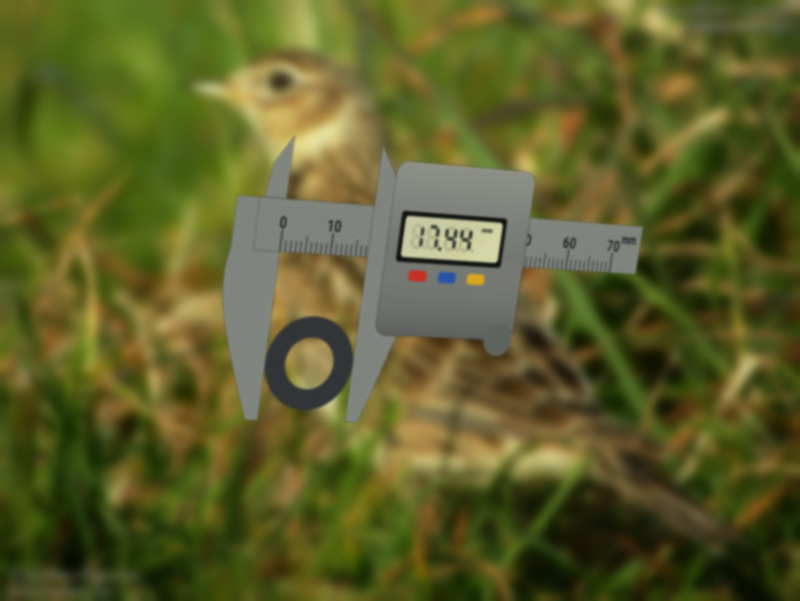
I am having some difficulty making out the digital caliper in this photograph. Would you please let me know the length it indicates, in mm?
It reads 17.44 mm
